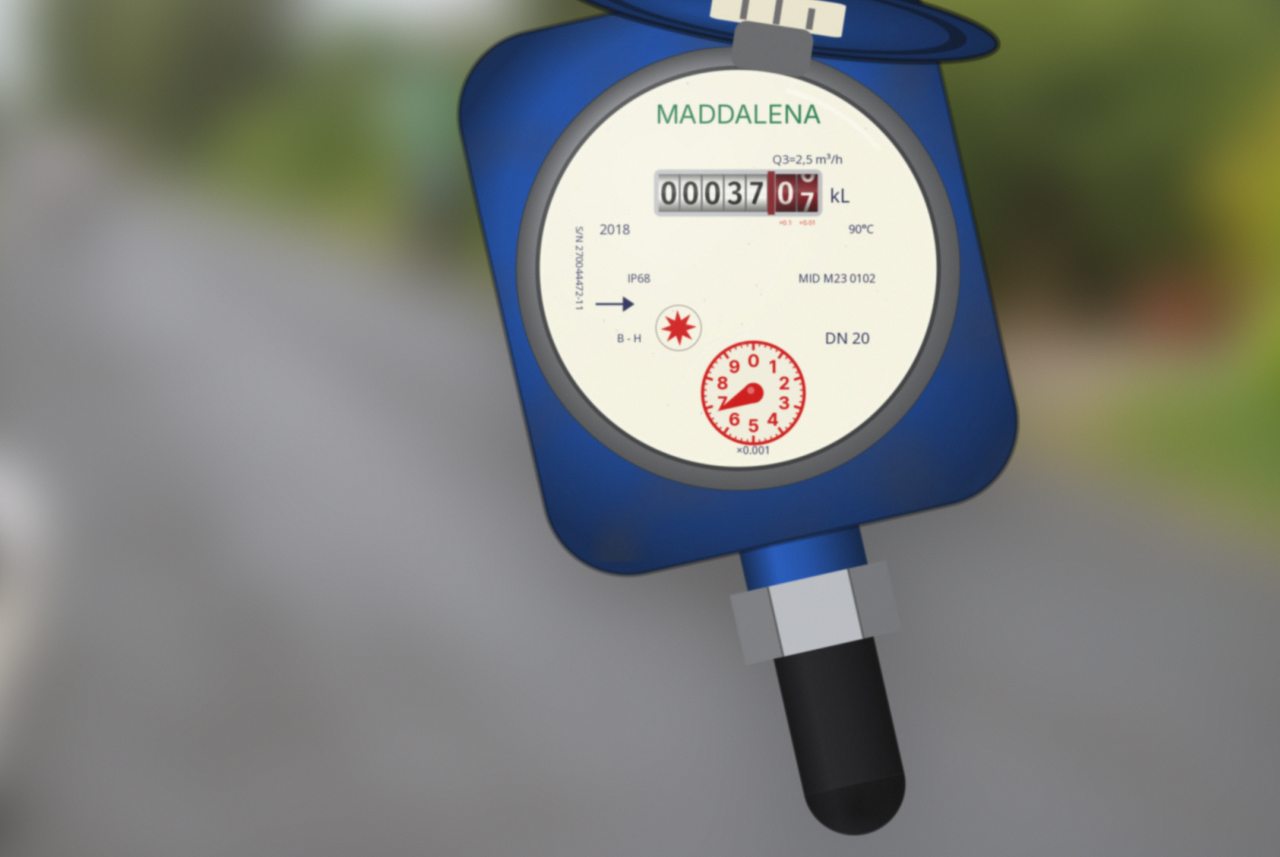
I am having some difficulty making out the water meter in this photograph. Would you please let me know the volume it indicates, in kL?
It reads 37.066 kL
